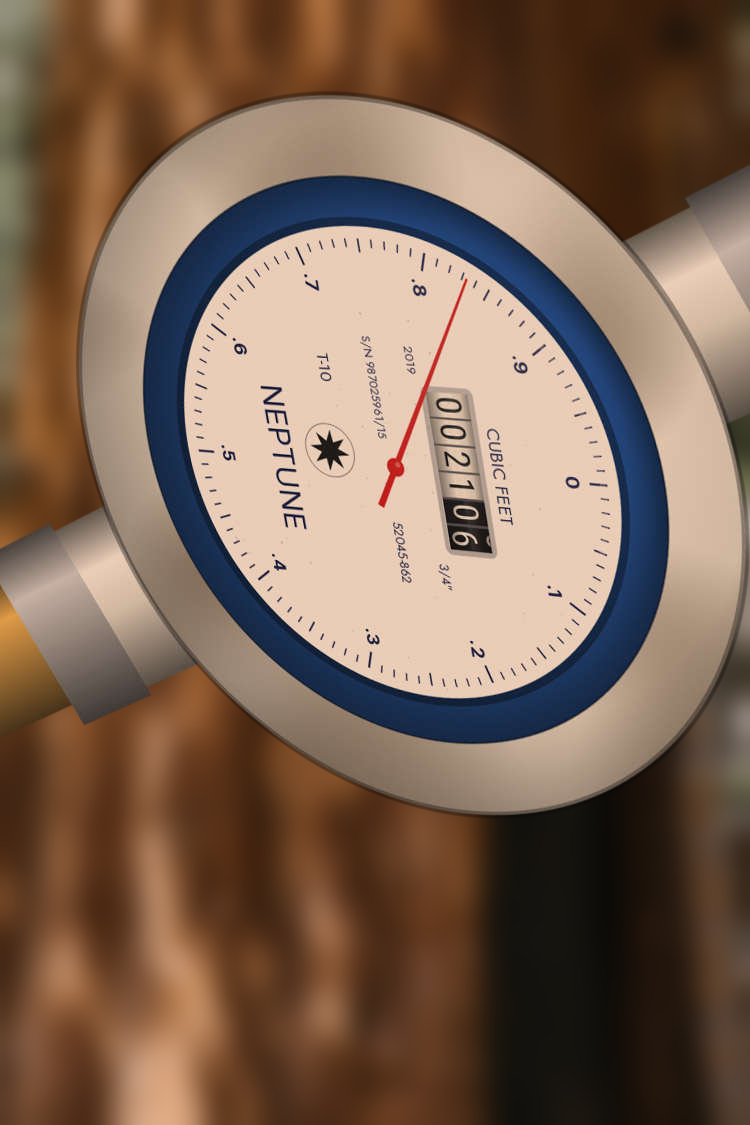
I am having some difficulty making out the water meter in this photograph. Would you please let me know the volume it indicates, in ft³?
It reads 2105.83 ft³
